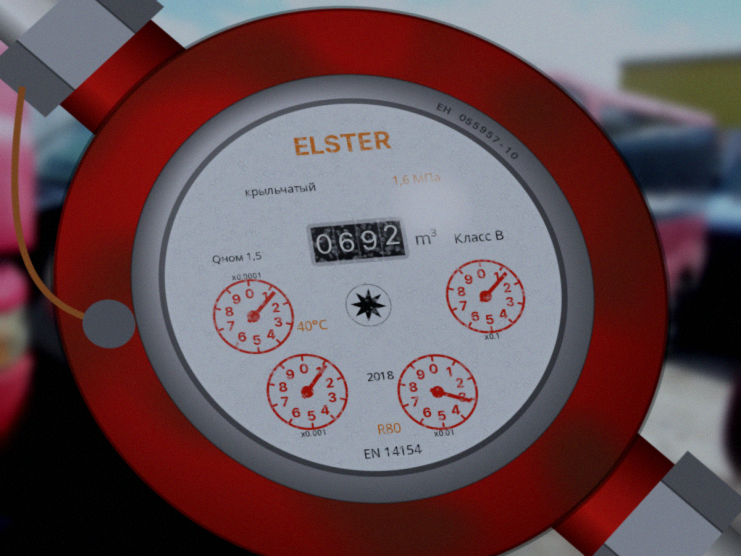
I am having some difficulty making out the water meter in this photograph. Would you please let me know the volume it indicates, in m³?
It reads 692.1311 m³
